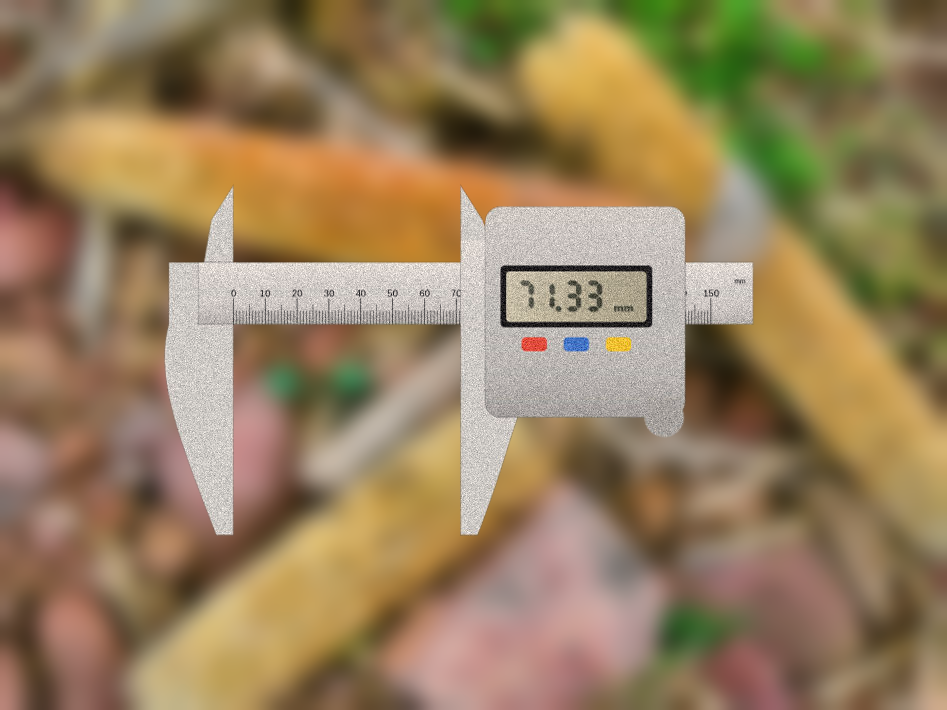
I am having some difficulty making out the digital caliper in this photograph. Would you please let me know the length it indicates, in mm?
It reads 71.33 mm
